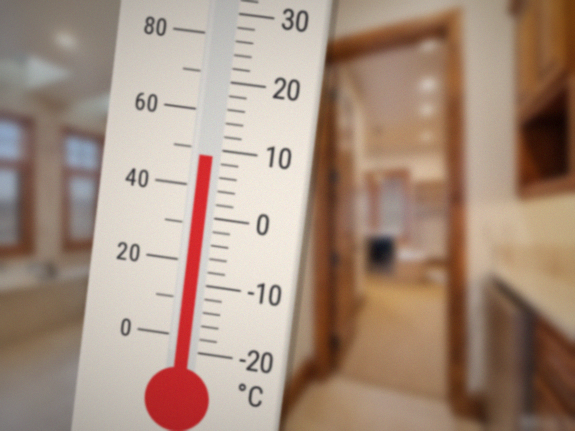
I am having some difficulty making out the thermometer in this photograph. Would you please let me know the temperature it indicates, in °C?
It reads 9 °C
